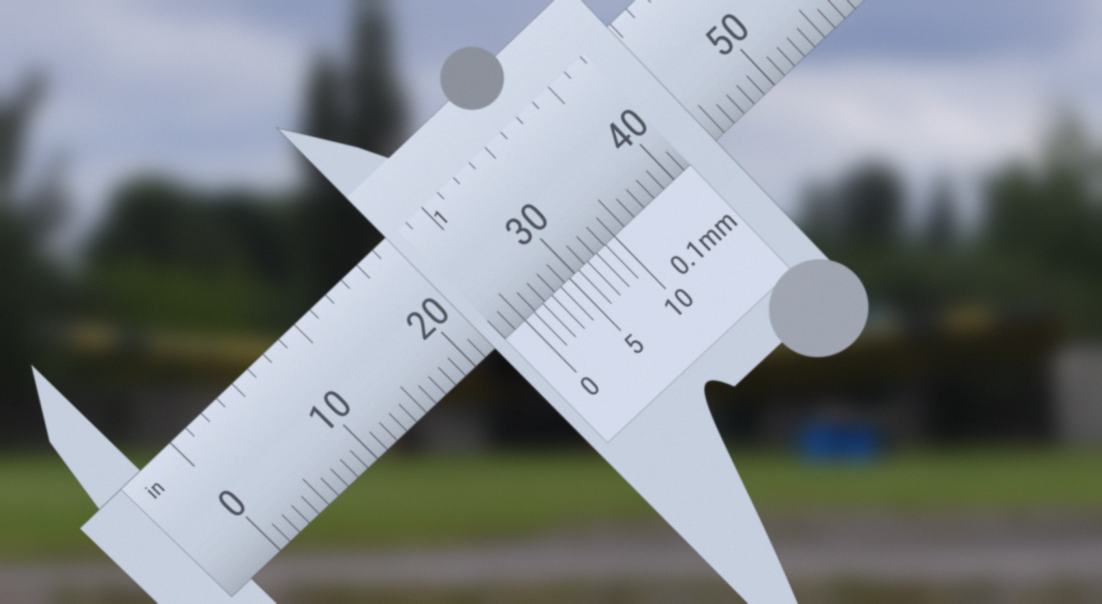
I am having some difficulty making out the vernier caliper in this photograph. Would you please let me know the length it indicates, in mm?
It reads 25.0 mm
